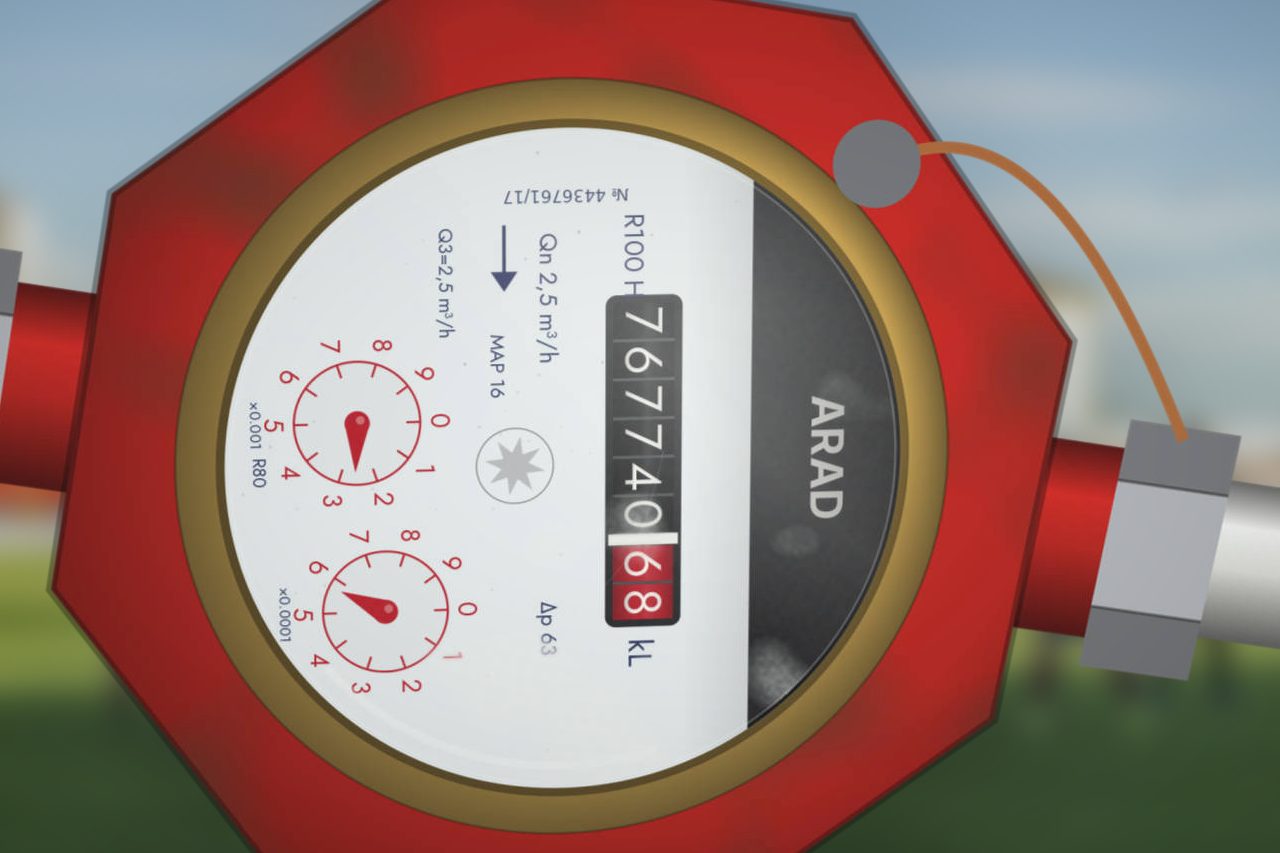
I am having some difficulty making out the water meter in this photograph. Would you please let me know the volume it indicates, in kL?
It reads 767740.6825 kL
